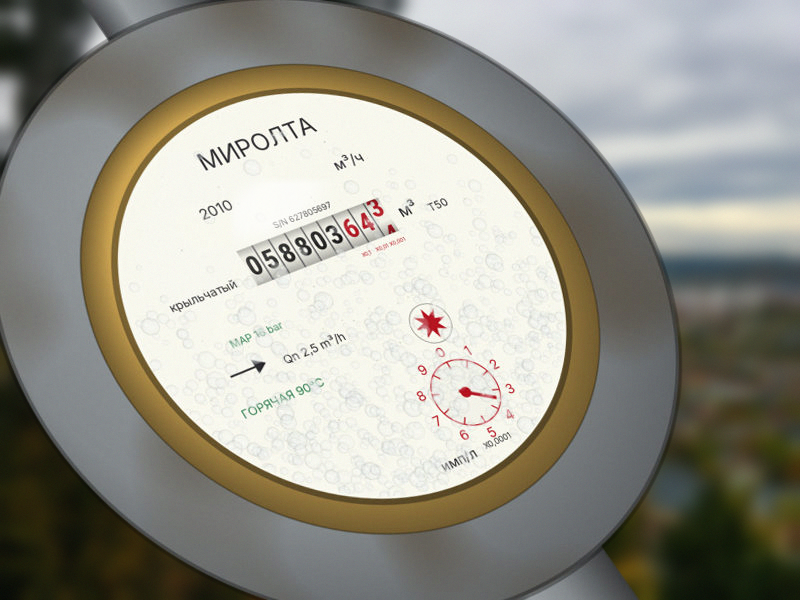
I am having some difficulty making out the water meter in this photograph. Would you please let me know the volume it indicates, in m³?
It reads 58803.6433 m³
